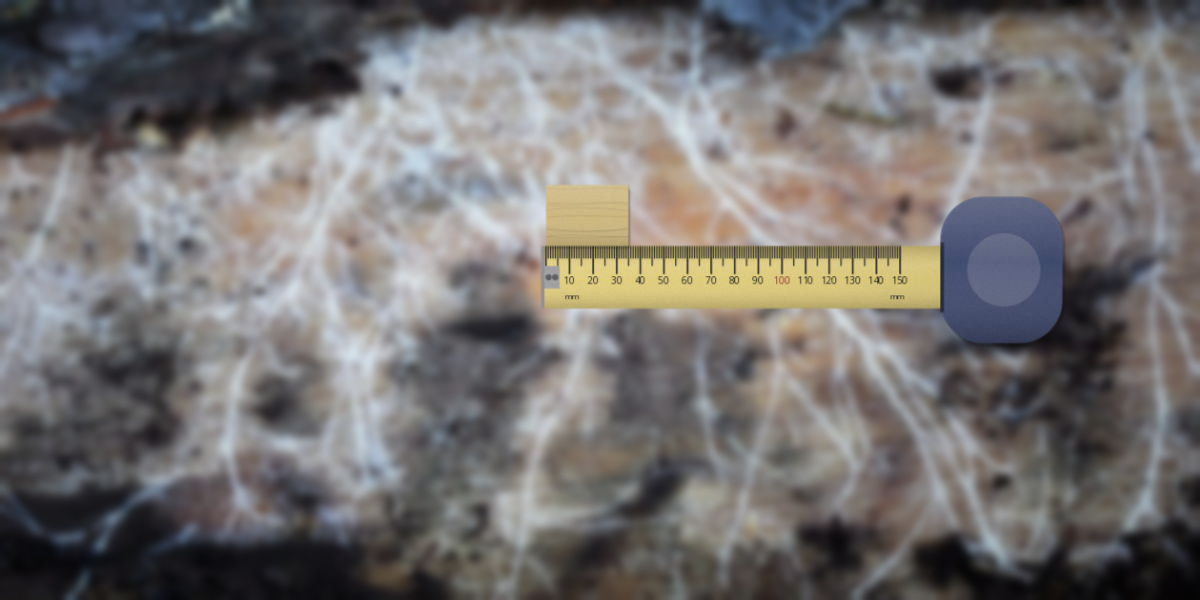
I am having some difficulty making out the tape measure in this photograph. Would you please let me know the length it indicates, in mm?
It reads 35 mm
